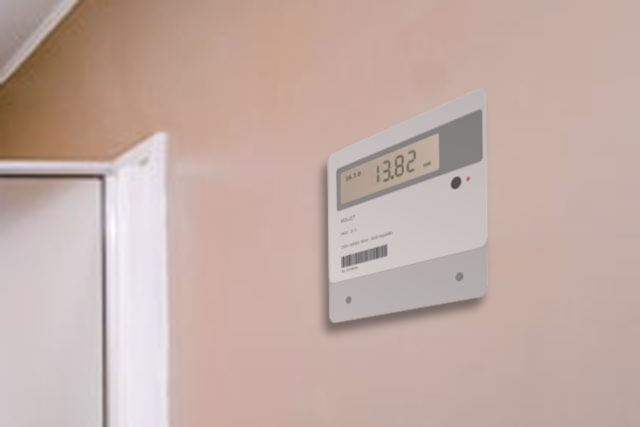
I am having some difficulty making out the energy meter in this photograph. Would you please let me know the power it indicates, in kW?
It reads 13.82 kW
